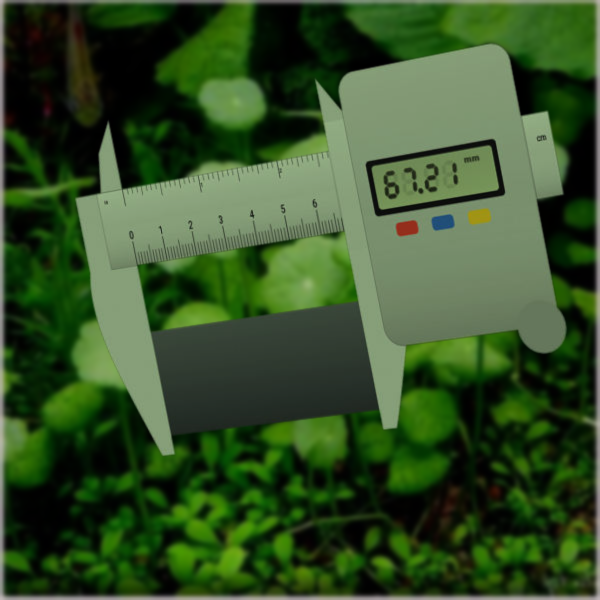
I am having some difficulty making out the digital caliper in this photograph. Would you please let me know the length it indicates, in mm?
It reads 67.21 mm
